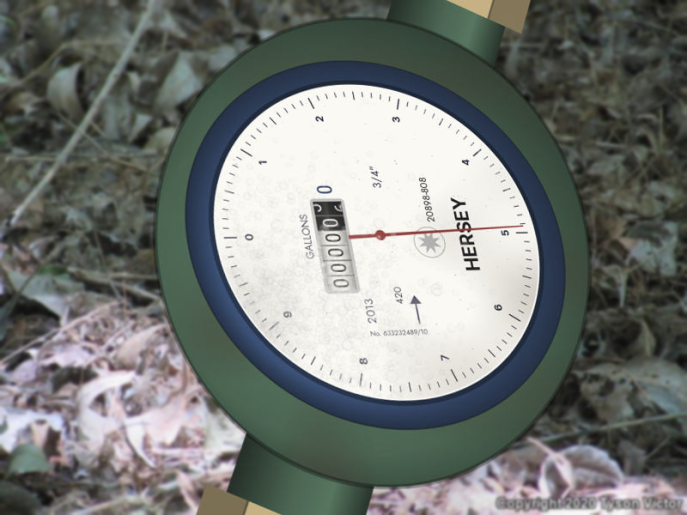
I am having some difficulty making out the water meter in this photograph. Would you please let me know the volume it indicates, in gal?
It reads 54.9 gal
